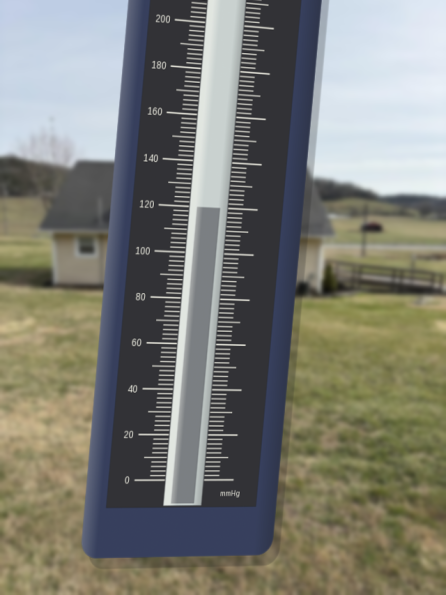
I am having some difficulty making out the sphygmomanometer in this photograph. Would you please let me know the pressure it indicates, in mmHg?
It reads 120 mmHg
